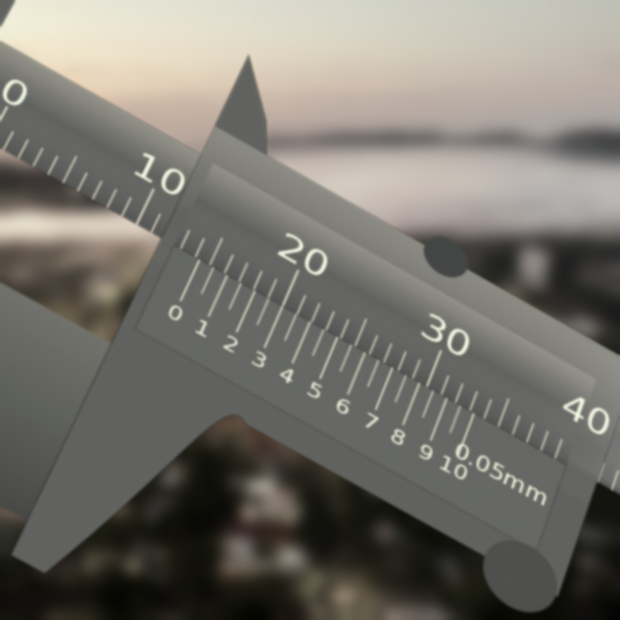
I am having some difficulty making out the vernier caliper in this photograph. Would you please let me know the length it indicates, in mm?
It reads 14.3 mm
